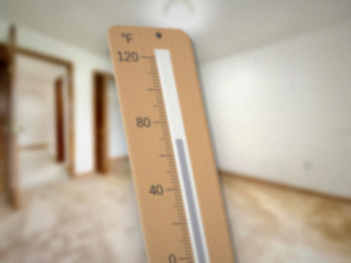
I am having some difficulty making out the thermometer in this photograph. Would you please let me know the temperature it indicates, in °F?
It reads 70 °F
